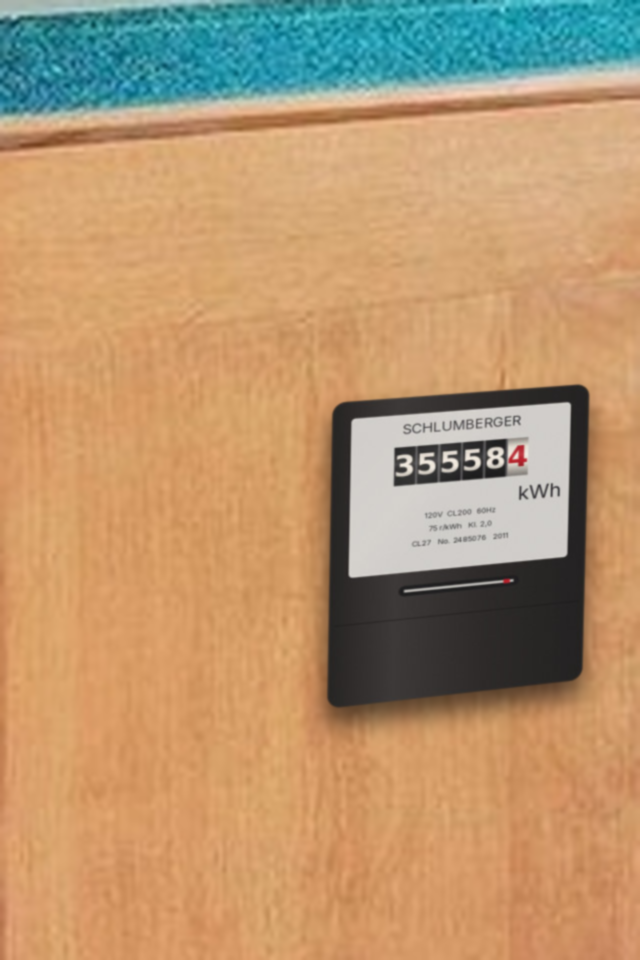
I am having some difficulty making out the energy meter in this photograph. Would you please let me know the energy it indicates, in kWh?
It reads 35558.4 kWh
